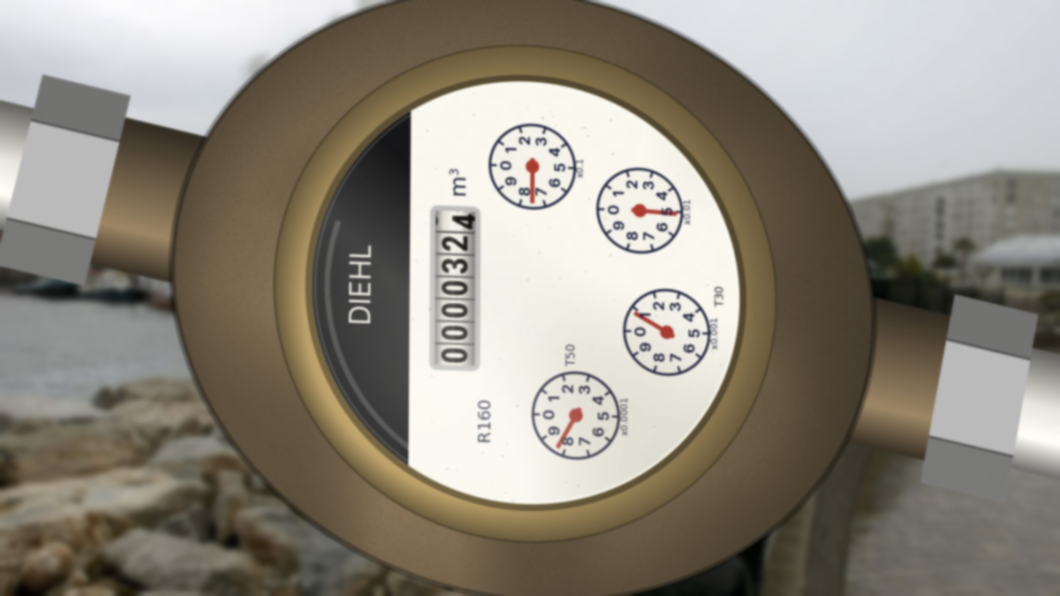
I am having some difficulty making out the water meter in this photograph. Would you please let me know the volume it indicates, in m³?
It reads 323.7508 m³
